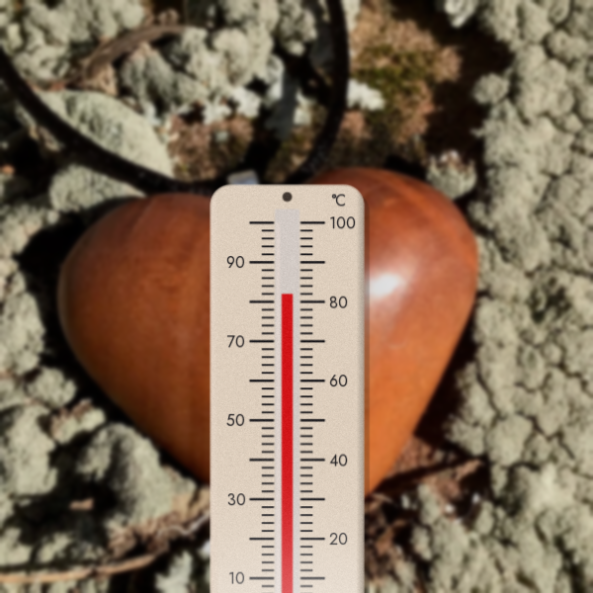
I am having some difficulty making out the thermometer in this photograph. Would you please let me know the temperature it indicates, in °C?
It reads 82 °C
